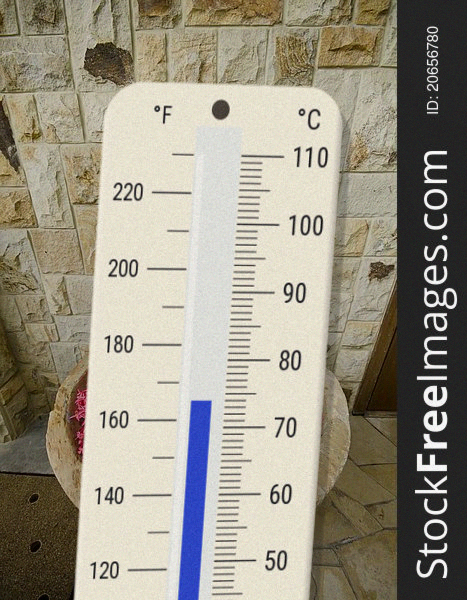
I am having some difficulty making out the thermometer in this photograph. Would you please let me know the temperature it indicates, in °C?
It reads 74 °C
